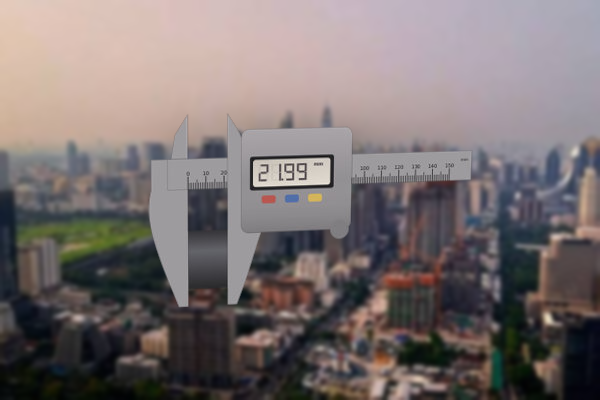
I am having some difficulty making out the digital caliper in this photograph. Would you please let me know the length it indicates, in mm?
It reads 21.99 mm
